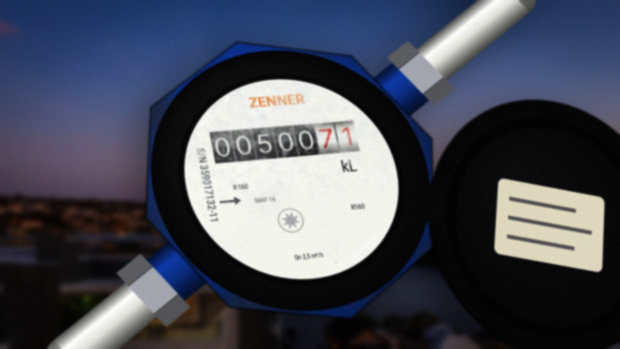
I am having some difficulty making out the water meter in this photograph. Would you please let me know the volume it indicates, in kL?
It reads 500.71 kL
